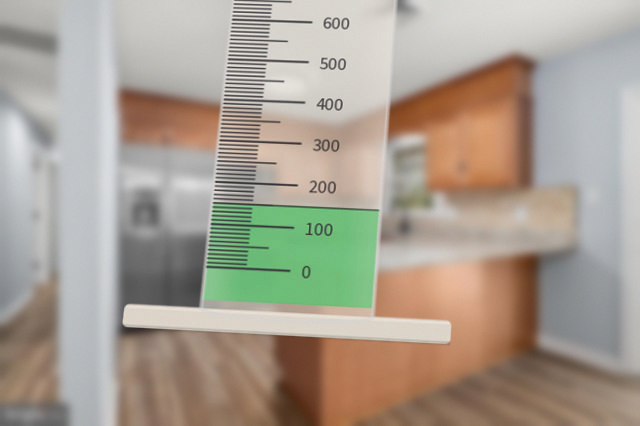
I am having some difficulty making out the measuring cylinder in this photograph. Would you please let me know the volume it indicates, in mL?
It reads 150 mL
